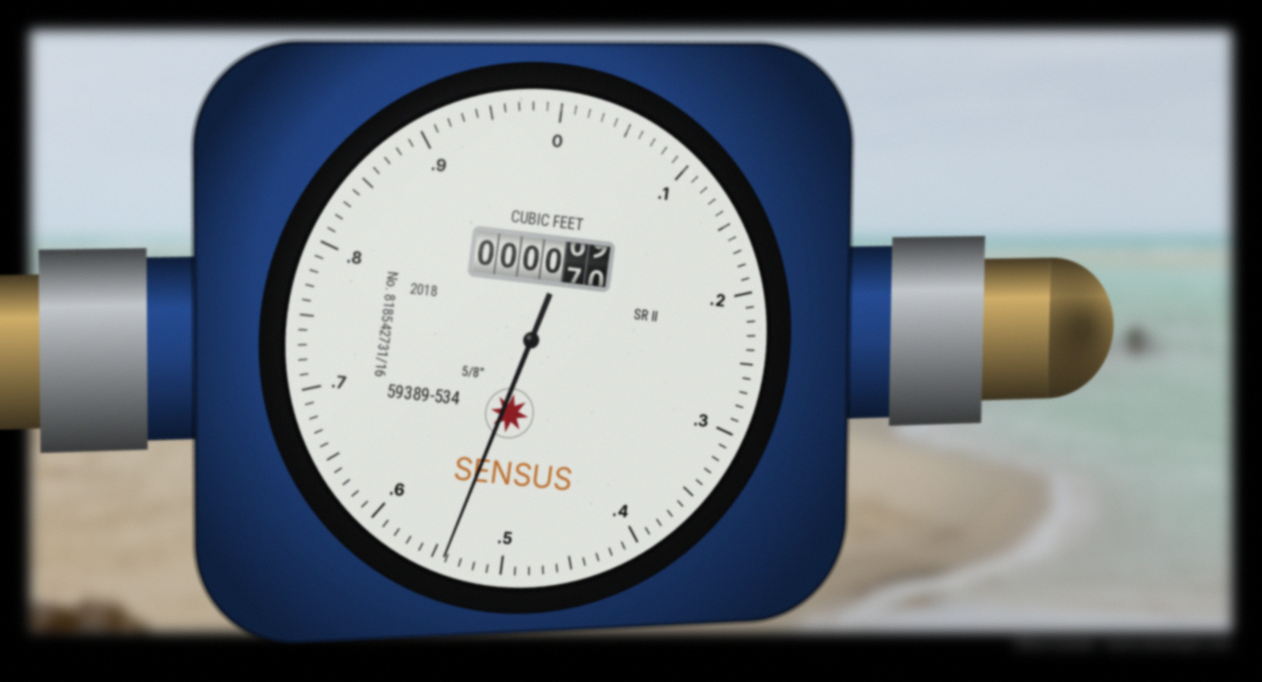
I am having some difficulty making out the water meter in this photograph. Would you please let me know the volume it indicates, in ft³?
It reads 69.54 ft³
